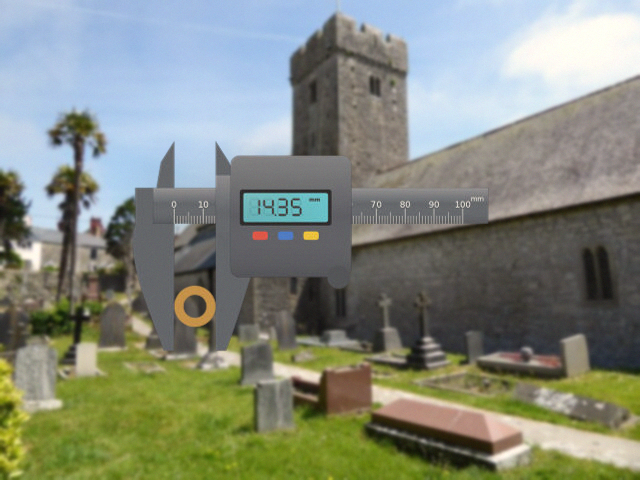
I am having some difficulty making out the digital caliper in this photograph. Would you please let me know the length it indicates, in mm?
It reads 14.35 mm
